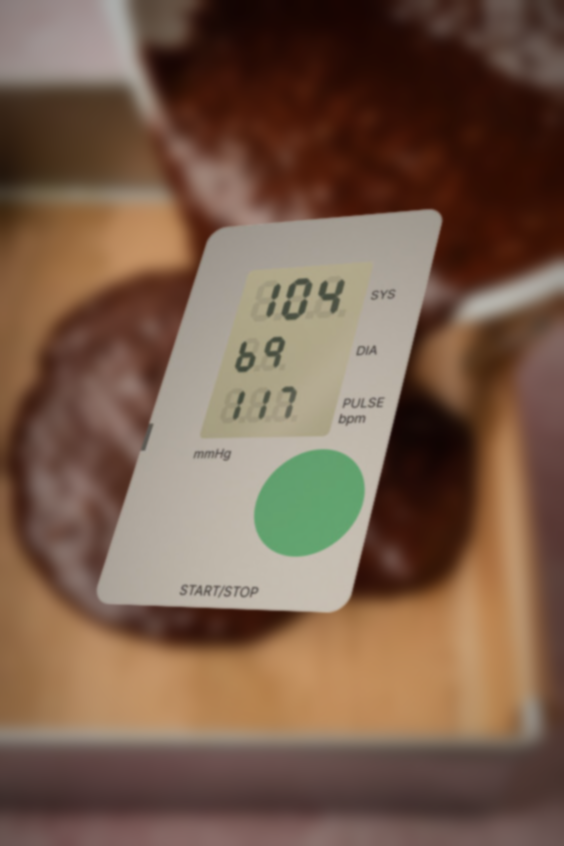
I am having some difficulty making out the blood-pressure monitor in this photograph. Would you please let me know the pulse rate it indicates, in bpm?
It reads 117 bpm
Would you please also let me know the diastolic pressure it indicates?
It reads 69 mmHg
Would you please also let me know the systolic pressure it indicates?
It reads 104 mmHg
